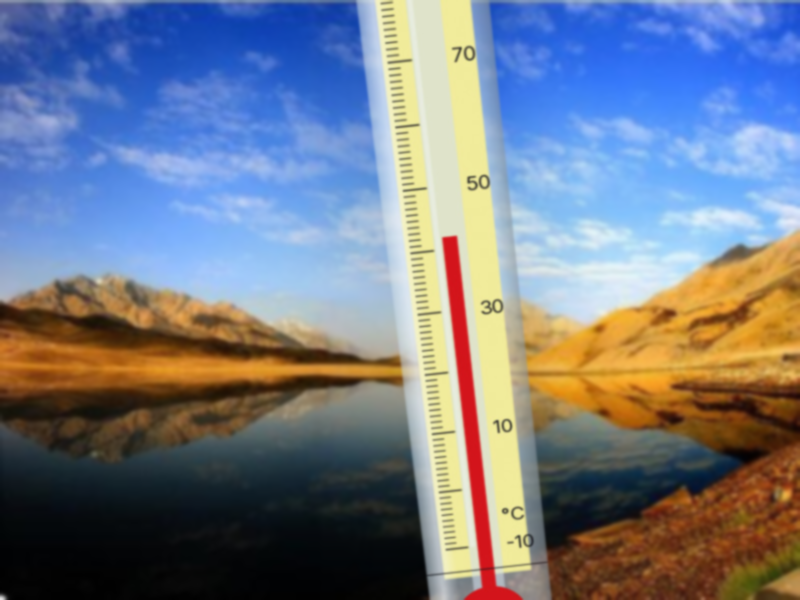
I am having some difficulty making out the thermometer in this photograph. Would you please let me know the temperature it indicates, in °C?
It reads 42 °C
